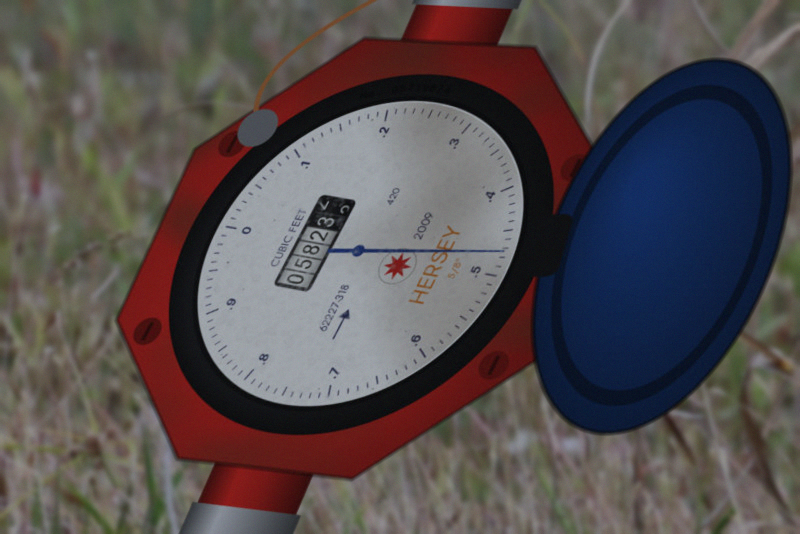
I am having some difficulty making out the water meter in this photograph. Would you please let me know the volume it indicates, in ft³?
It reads 58232.47 ft³
